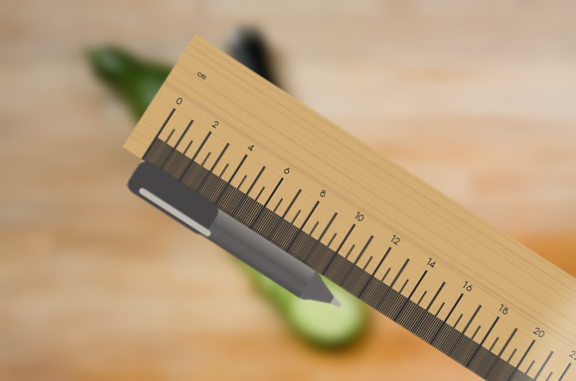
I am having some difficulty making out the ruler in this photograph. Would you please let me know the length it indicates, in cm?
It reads 11.5 cm
